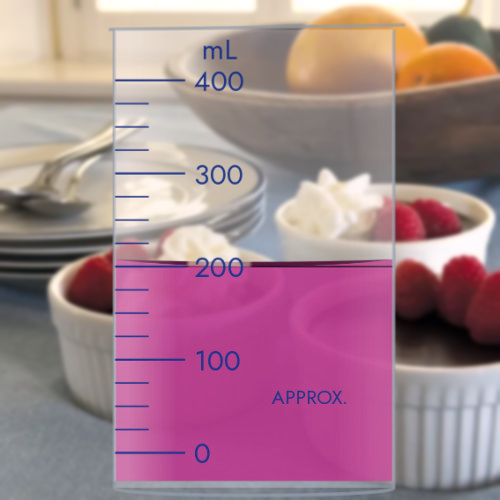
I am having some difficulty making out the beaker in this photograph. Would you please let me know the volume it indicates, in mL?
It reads 200 mL
